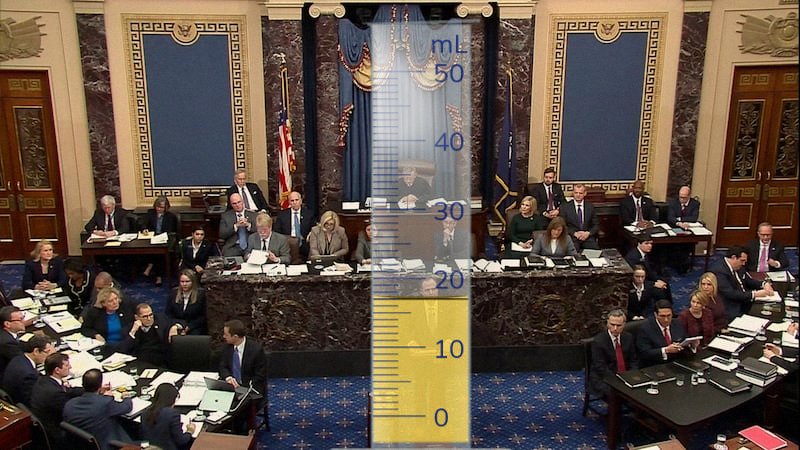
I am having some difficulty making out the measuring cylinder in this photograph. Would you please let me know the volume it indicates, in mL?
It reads 17 mL
